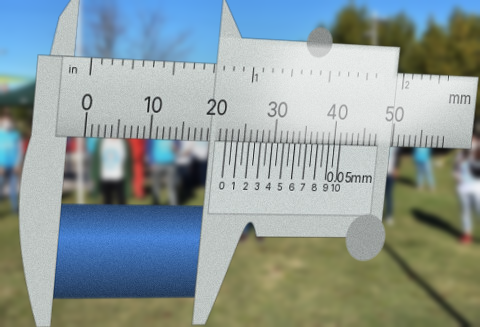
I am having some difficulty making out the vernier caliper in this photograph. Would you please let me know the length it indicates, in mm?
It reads 22.0 mm
